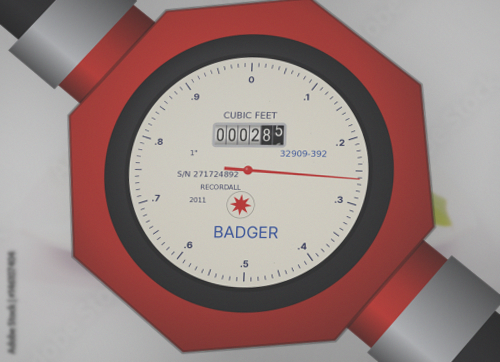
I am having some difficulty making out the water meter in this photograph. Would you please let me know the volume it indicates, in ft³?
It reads 285.26 ft³
